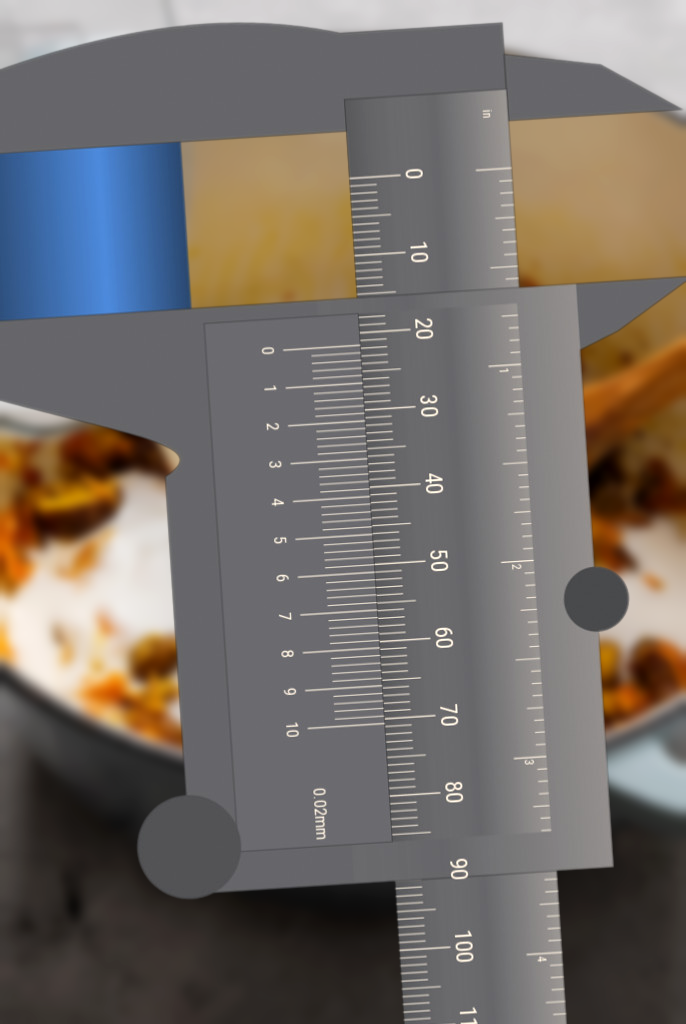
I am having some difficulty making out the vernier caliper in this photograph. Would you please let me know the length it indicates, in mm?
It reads 21.6 mm
